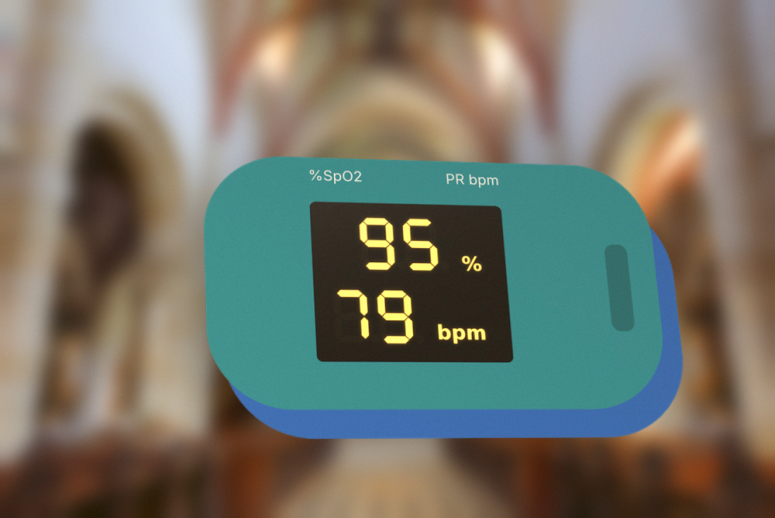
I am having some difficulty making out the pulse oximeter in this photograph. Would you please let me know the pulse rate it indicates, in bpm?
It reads 79 bpm
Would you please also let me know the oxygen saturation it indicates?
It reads 95 %
